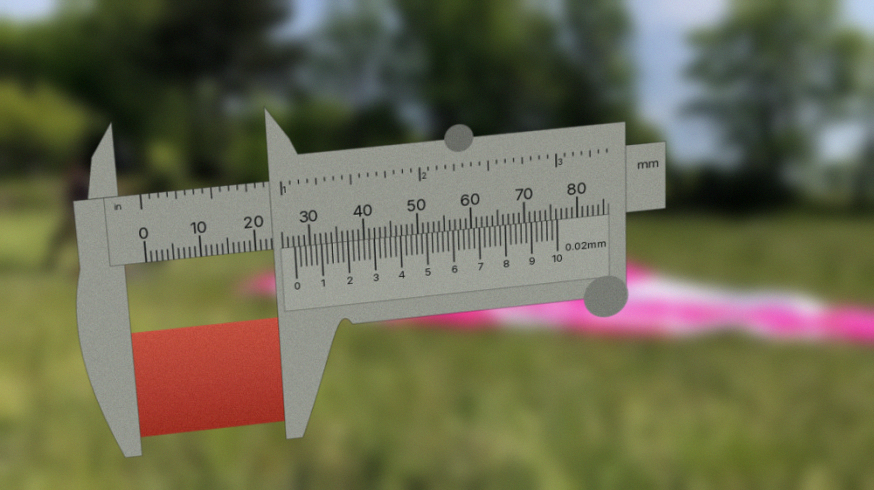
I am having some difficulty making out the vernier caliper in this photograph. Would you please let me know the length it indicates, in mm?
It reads 27.2 mm
